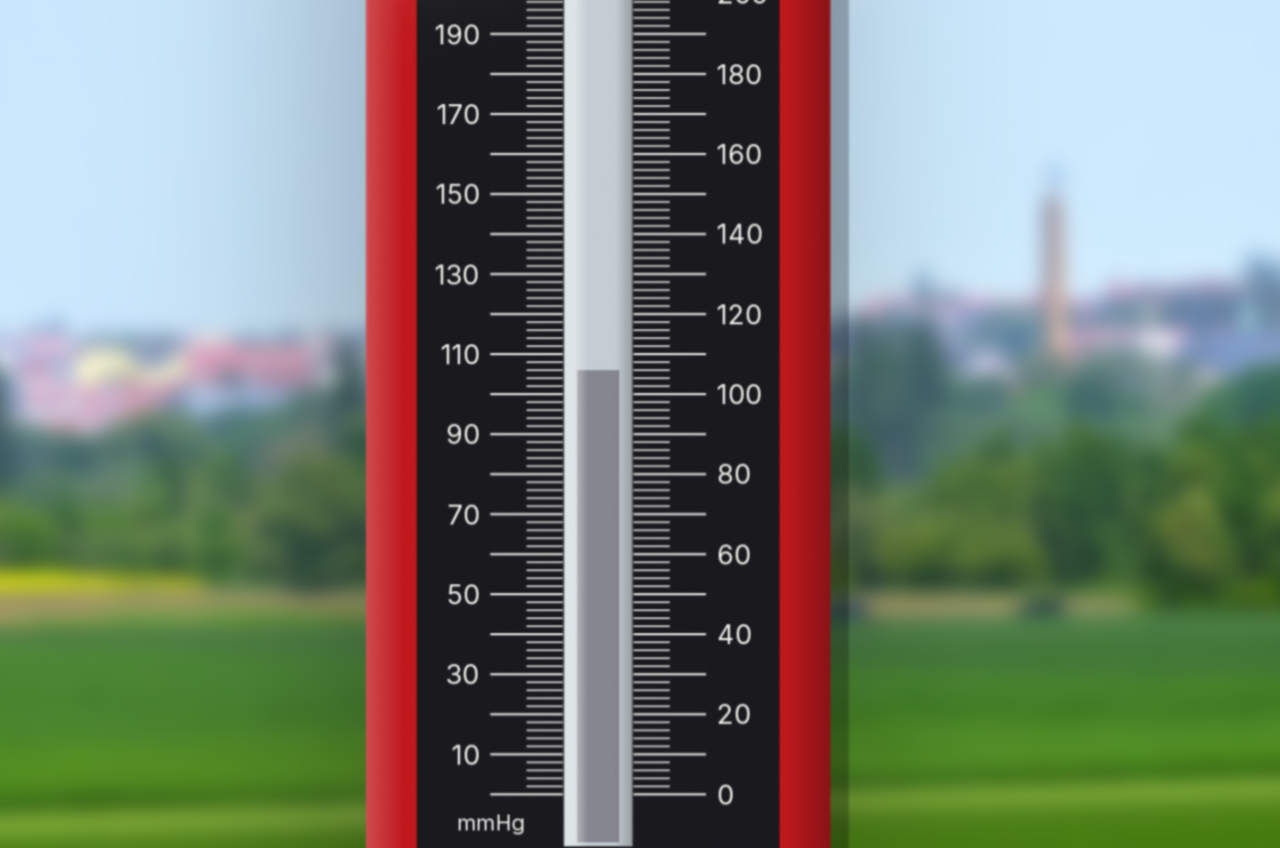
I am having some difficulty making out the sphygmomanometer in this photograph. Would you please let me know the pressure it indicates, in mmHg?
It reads 106 mmHg
